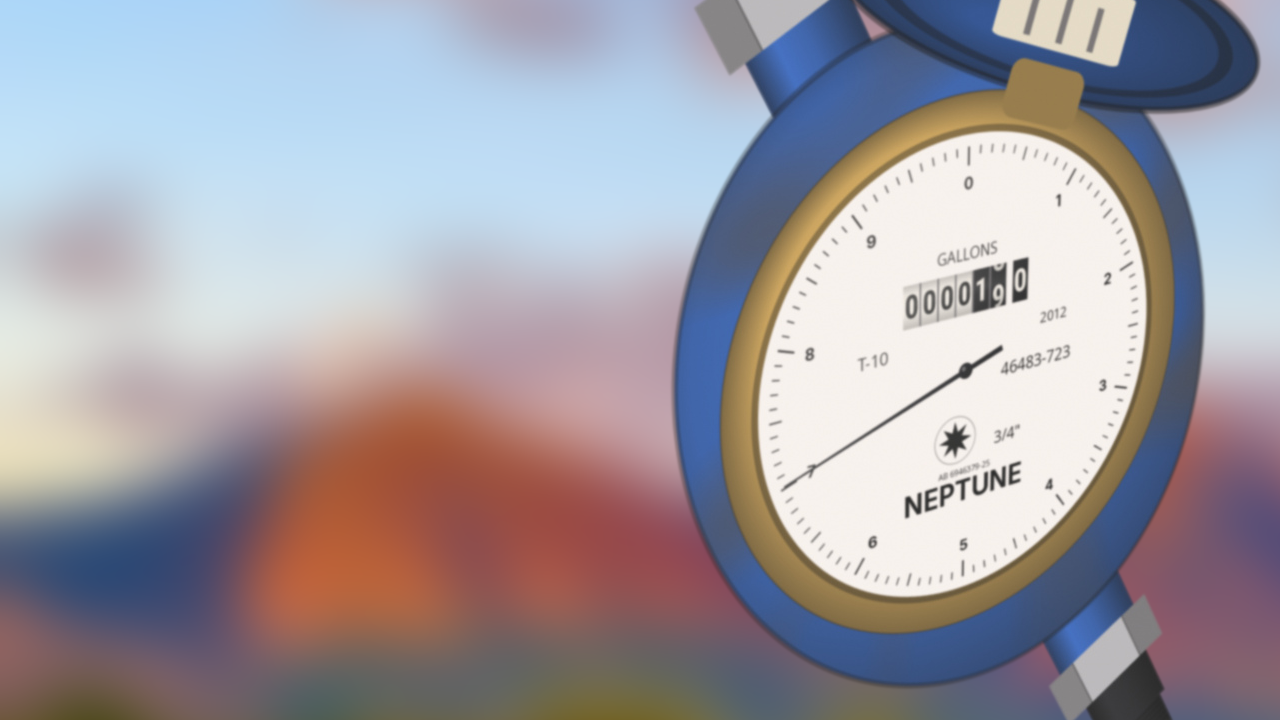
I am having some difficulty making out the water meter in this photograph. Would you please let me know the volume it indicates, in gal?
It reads 187.0 gal
